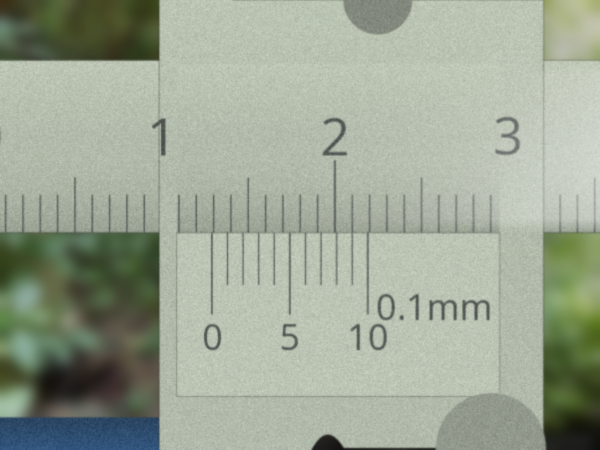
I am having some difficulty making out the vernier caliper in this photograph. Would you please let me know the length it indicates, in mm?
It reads 12.9 mm
